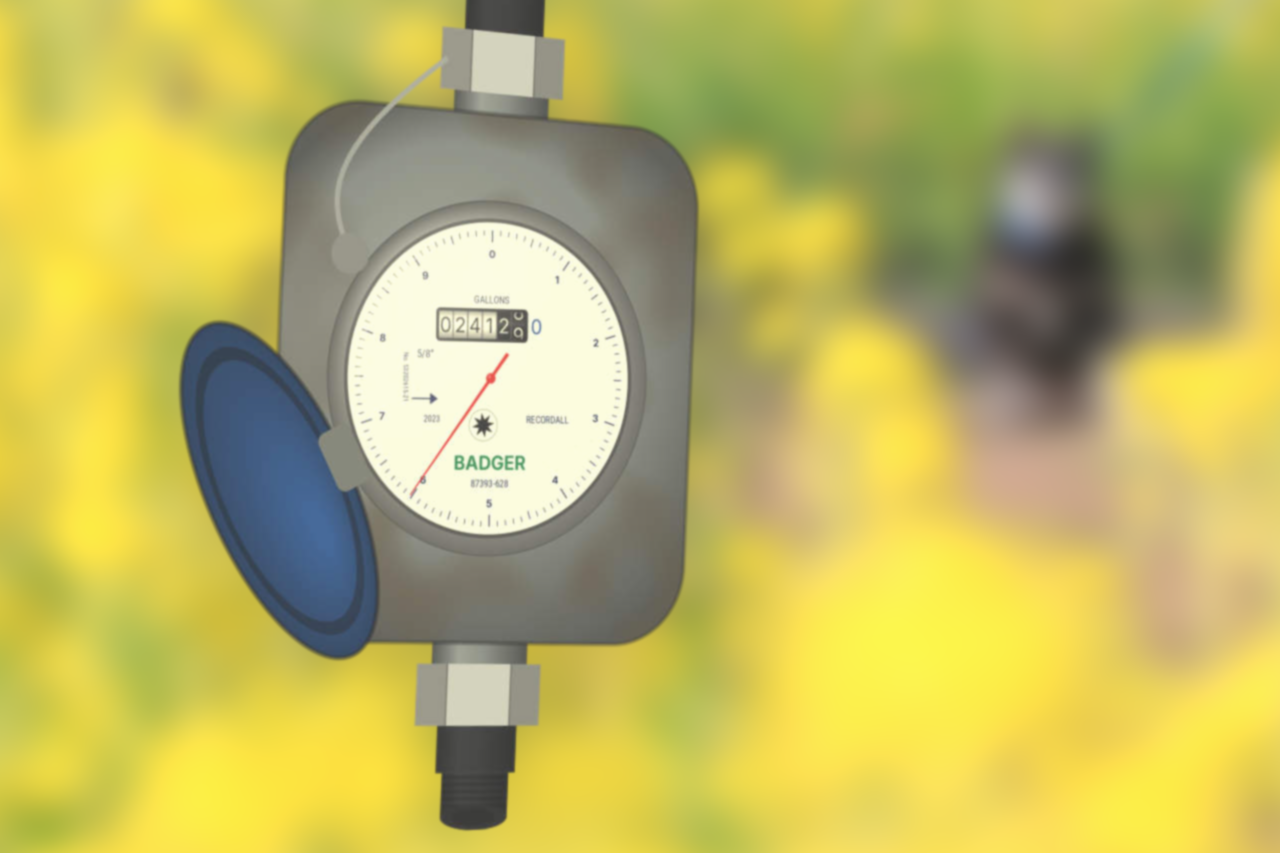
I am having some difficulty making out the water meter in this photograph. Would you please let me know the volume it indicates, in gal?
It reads 241286.0 gal
